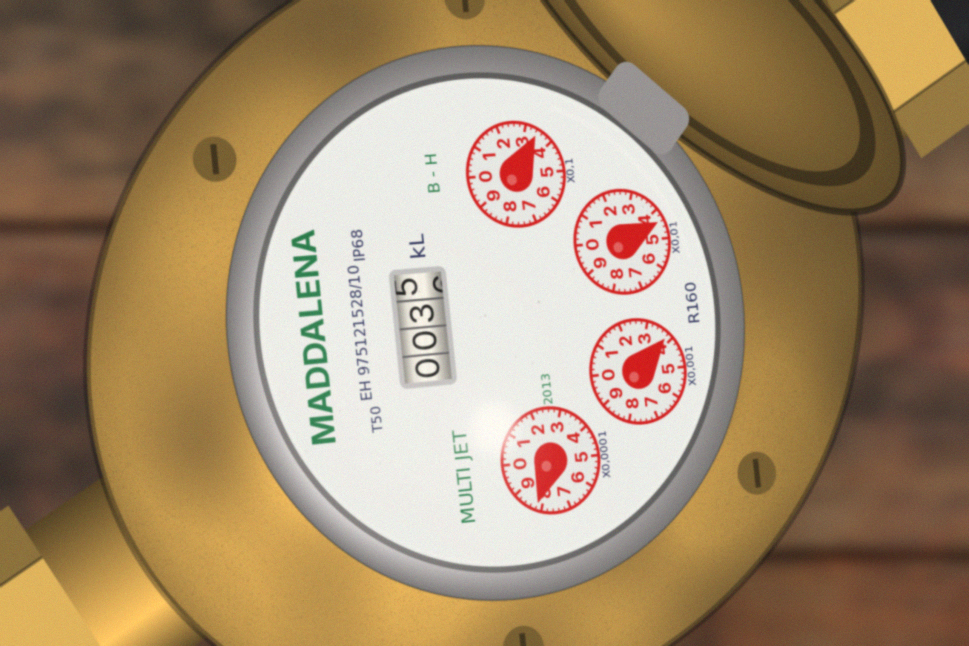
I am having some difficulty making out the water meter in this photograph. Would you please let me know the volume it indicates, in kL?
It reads 35.3438 kL
